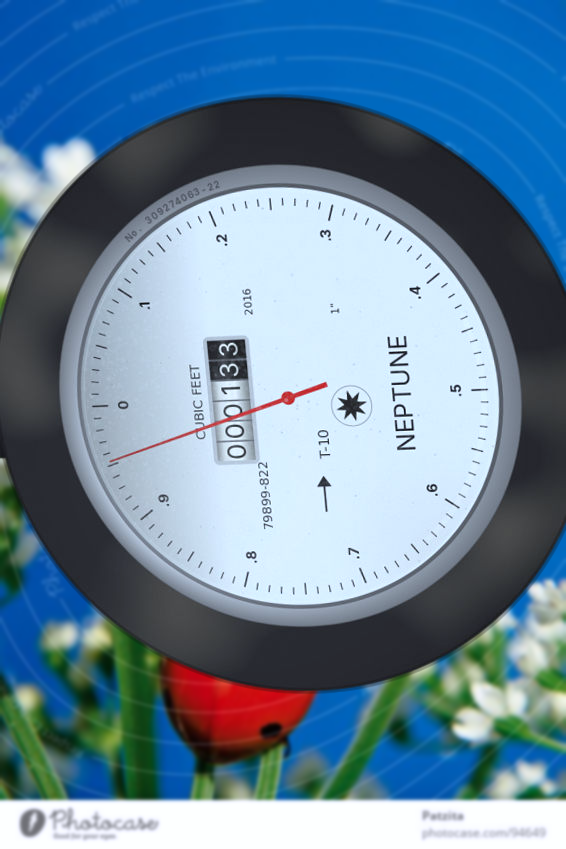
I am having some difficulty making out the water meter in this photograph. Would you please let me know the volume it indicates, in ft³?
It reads 132.95 ft³
